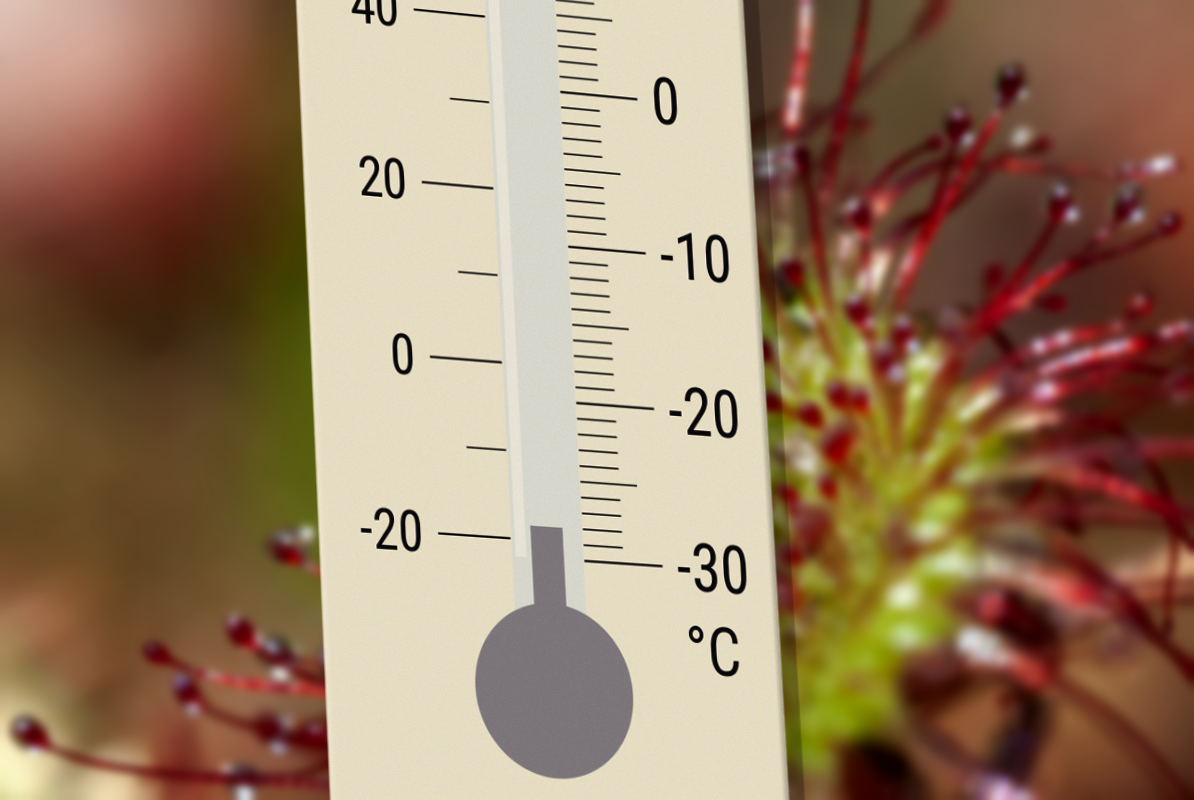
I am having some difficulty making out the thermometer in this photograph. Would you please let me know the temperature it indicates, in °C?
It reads -28 °C
